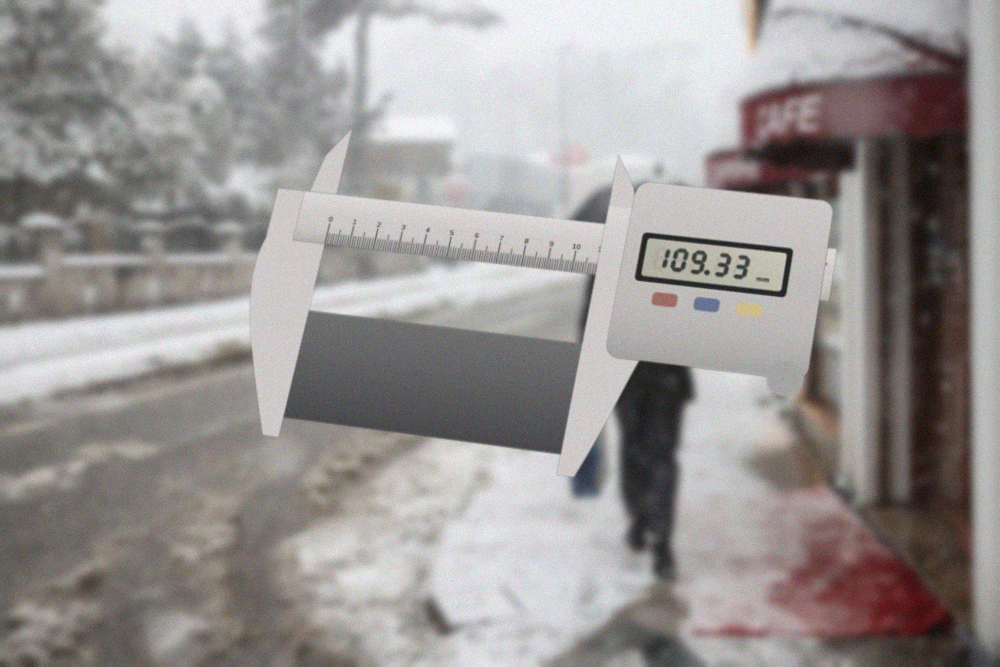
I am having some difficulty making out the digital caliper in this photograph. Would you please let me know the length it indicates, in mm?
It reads 109.33 mm
